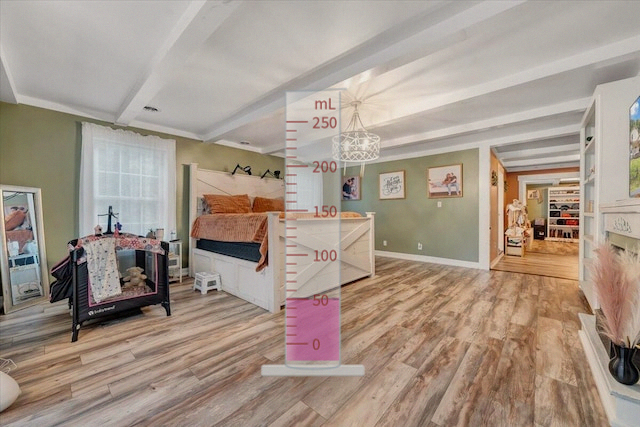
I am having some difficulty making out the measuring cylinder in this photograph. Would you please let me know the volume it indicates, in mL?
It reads 50 mL
